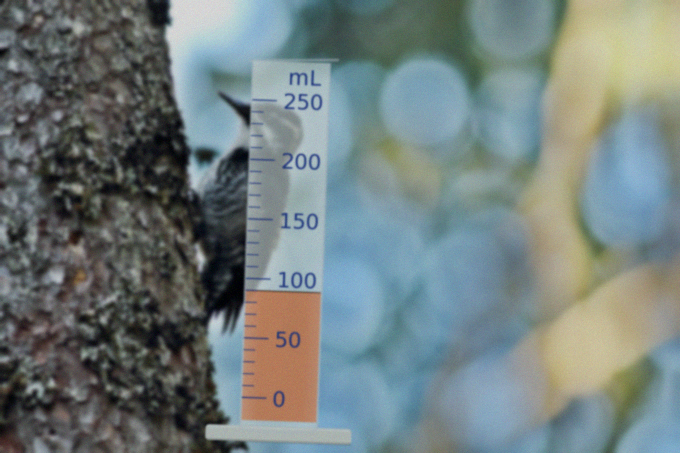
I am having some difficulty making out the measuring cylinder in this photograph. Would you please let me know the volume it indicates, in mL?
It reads 90 mL
